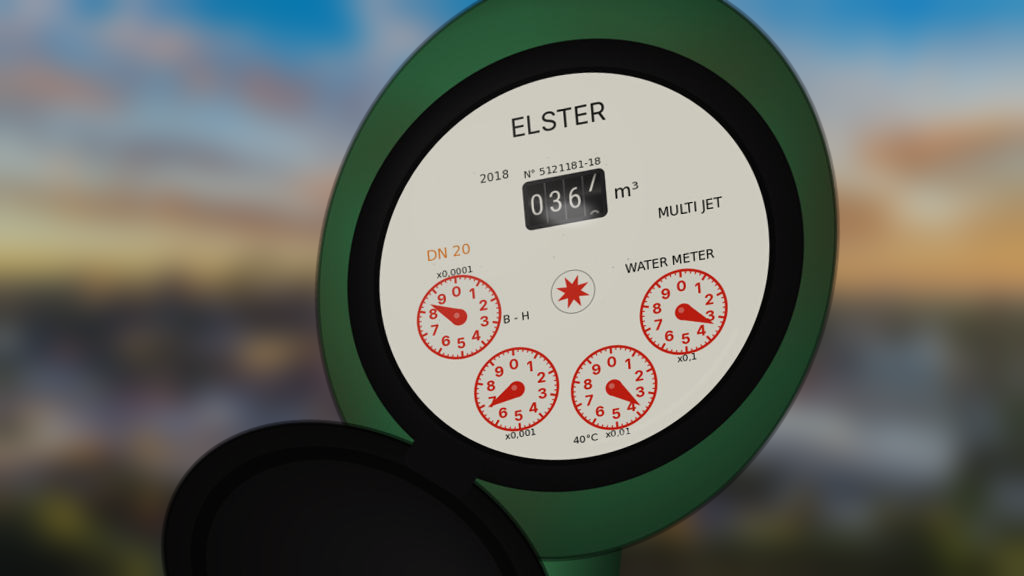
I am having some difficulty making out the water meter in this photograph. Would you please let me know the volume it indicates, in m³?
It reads 367.3368 m³
